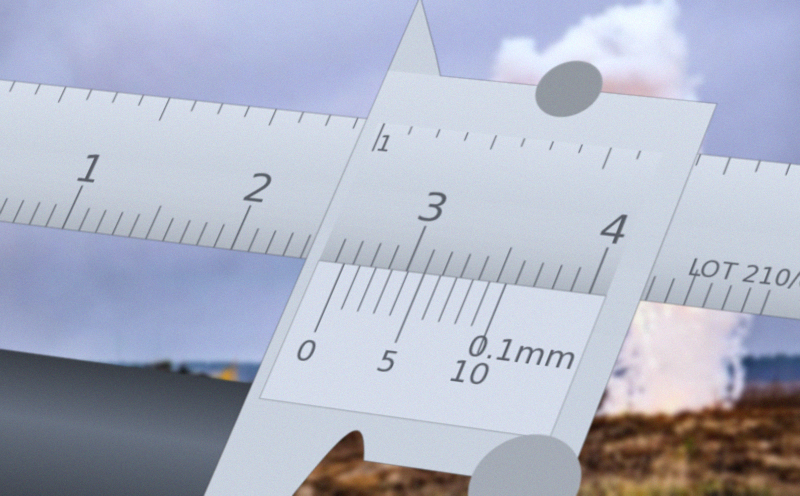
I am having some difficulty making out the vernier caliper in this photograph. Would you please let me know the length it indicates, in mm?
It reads 26.5 mm
